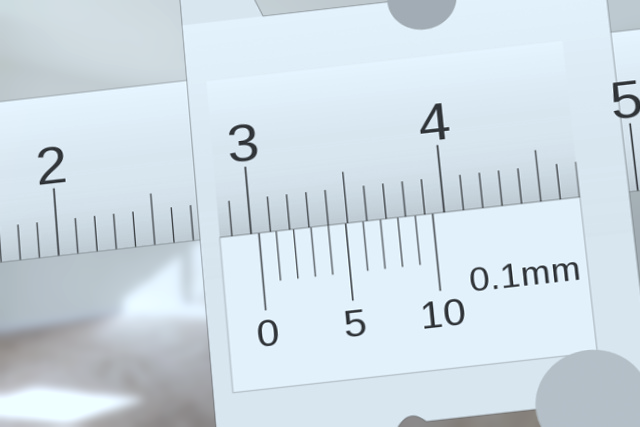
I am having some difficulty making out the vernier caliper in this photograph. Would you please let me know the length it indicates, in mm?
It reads 30.4 mm
